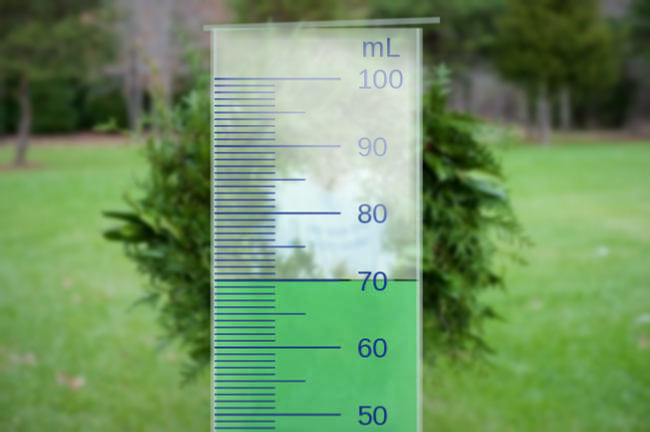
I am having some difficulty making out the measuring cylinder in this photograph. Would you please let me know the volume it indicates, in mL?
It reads 70 mL
